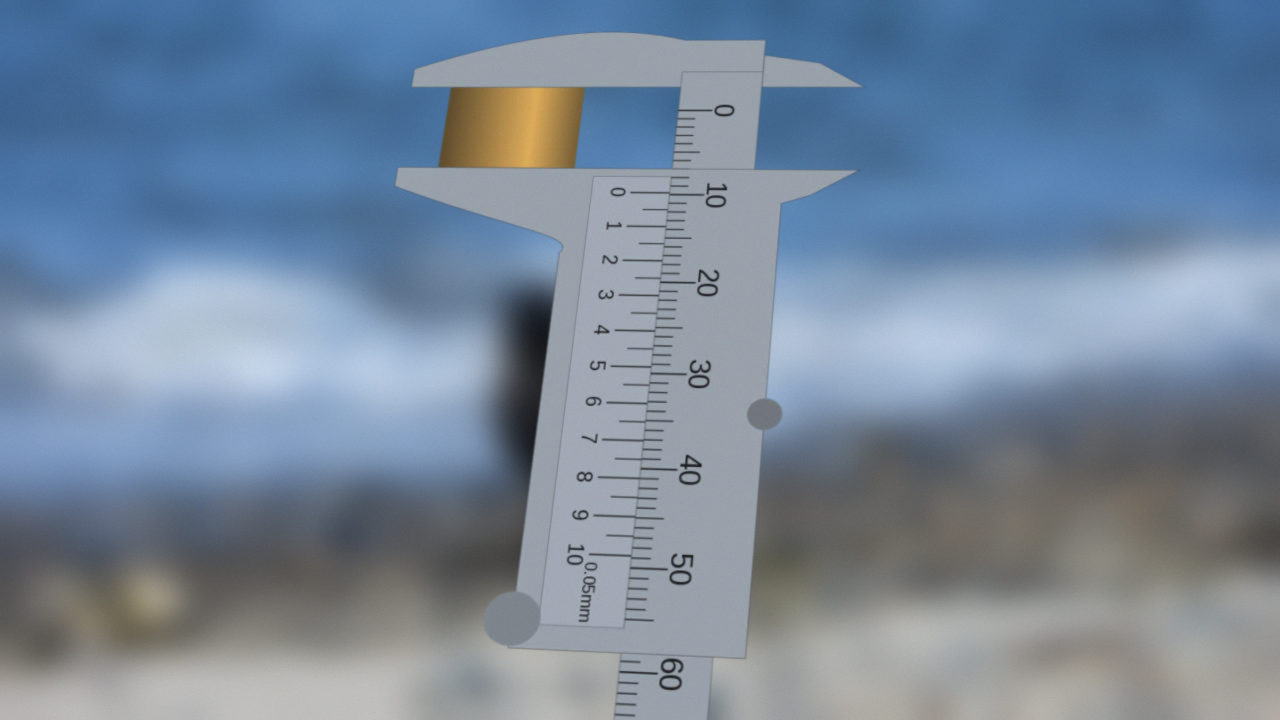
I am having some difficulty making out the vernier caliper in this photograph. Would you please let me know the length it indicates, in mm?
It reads 9.8 mm
